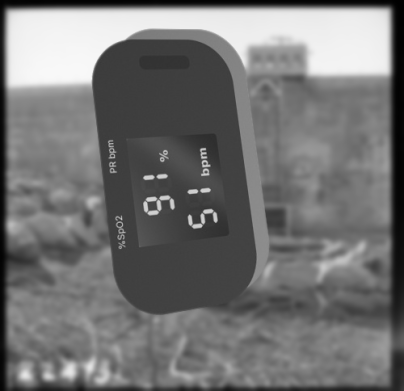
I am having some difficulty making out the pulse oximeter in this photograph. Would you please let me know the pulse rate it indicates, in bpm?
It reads 51 bpm
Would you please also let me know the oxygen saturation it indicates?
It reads 91 %
